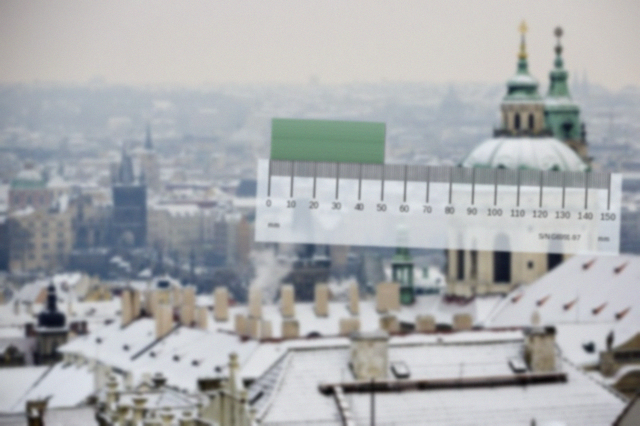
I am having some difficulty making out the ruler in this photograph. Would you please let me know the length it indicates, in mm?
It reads 50 mm
